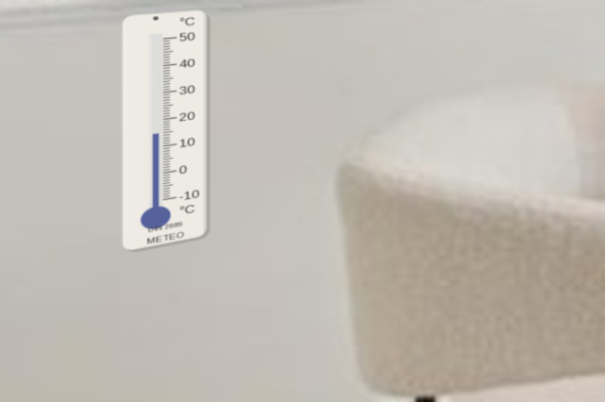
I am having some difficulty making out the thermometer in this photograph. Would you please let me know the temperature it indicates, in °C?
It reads 15 °C
